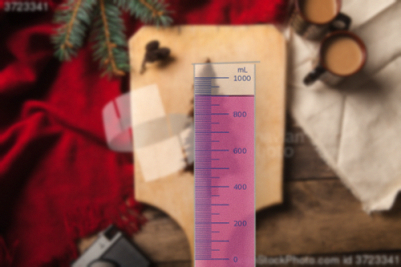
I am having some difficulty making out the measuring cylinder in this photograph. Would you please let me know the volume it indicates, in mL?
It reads 900 mL
